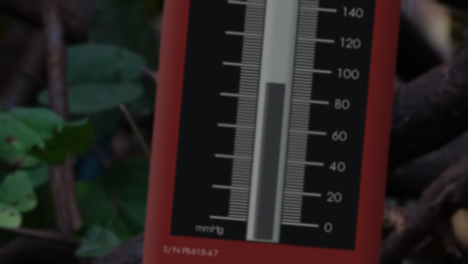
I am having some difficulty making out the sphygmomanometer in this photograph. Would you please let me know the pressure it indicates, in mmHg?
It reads 90 mmHg
